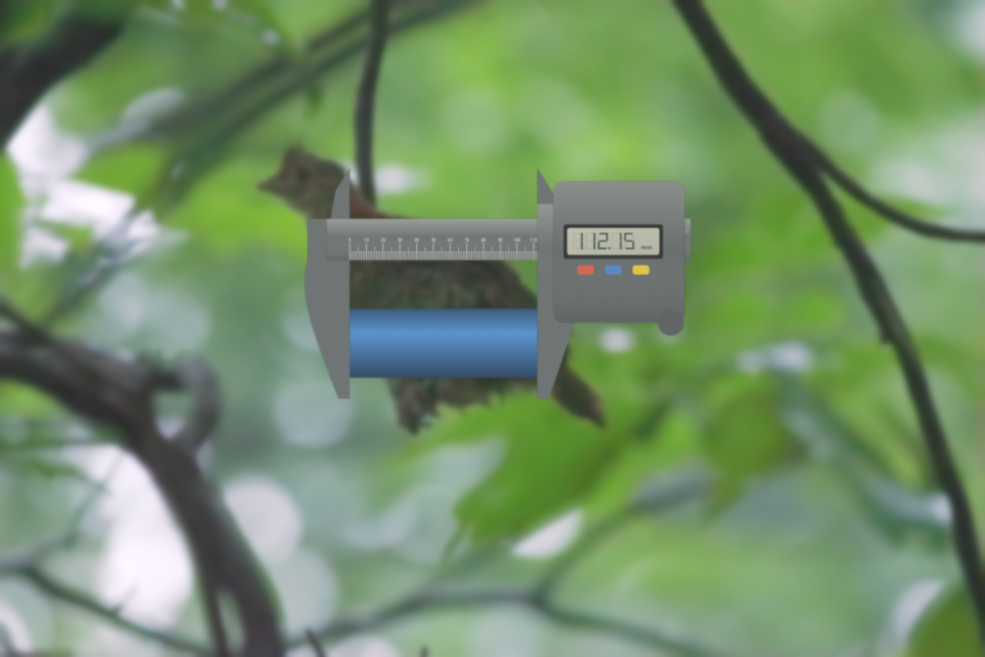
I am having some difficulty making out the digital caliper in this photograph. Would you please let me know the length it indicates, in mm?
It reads 112.15 mm
